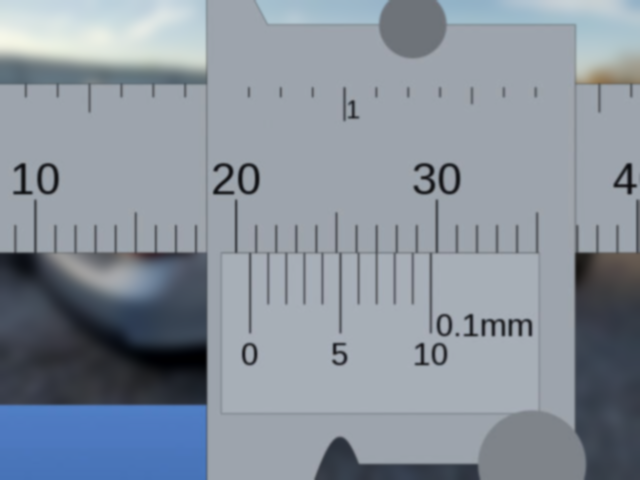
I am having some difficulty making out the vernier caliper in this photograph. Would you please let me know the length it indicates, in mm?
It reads 20.7 mm
